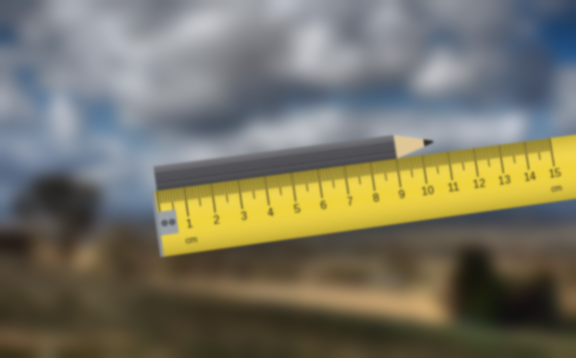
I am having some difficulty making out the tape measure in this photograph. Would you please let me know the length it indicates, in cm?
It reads 10.5 cm
